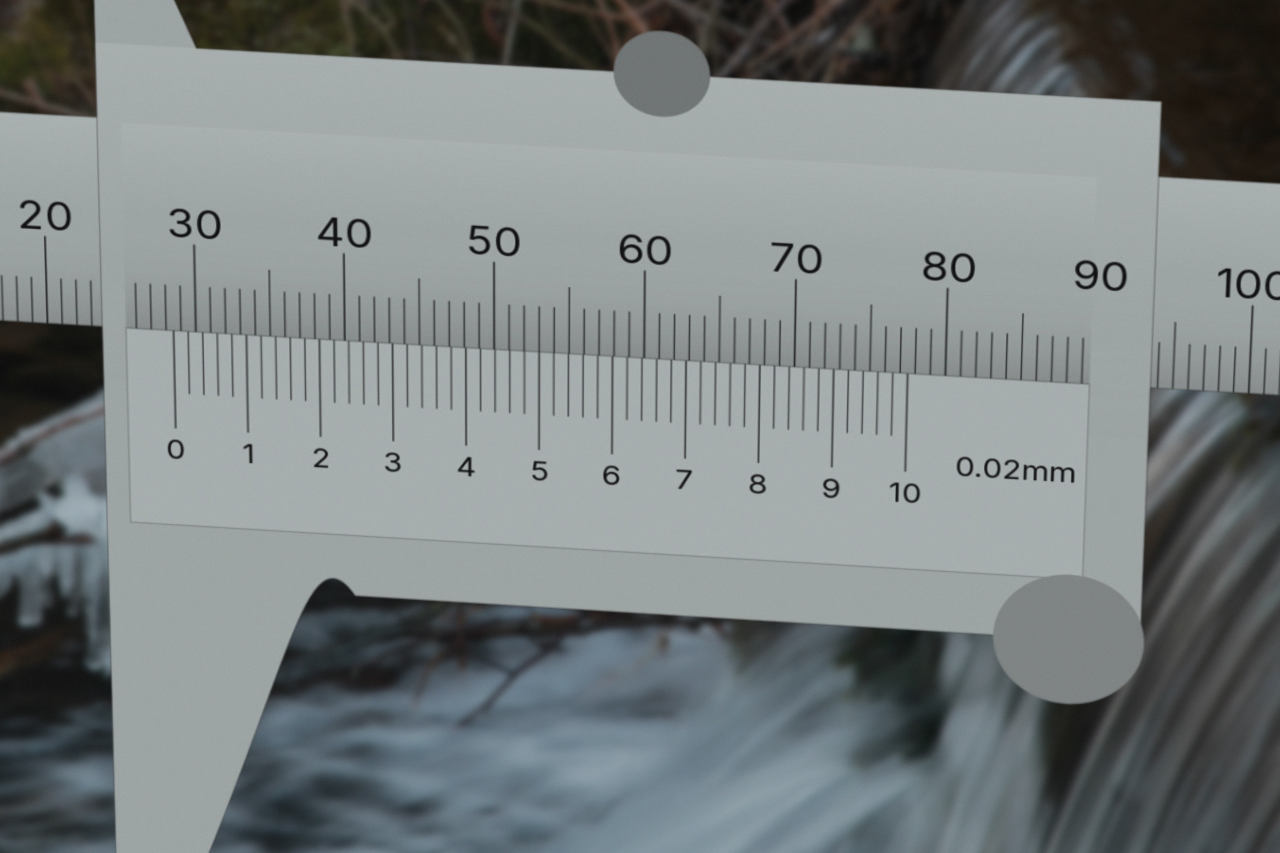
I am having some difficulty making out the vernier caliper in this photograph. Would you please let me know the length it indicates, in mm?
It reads 28.5 mm
